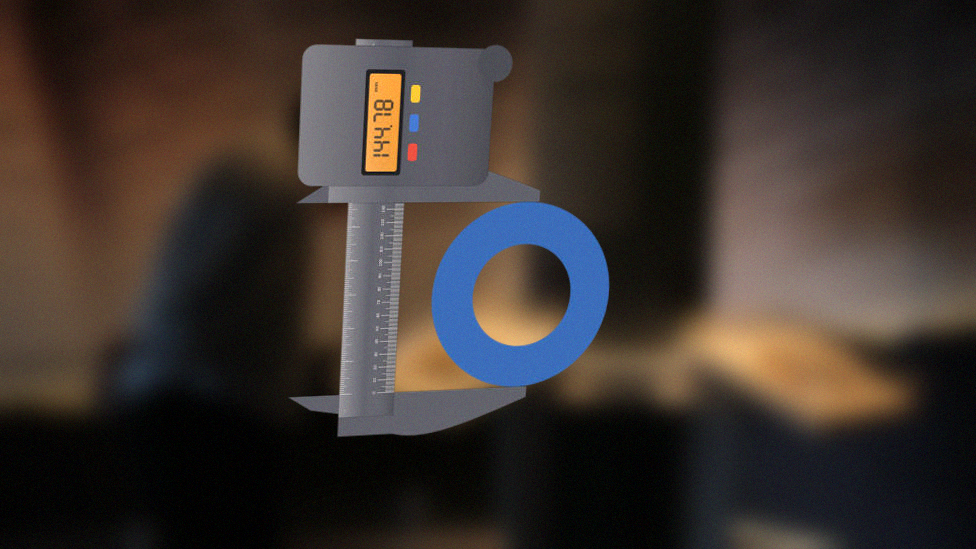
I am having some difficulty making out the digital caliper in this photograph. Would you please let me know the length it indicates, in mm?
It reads 144.78 mm
